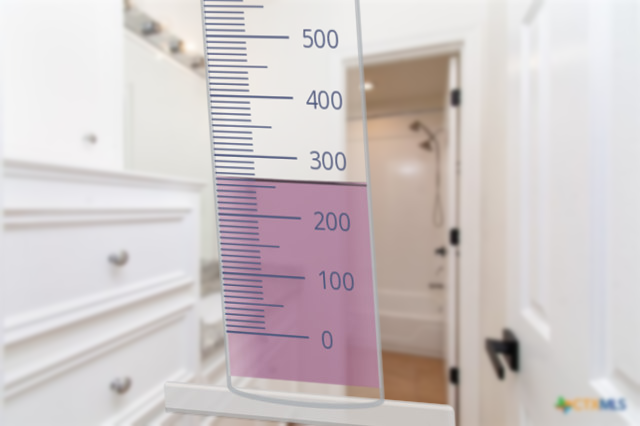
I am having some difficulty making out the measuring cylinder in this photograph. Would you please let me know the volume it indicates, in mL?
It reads 260 mL
